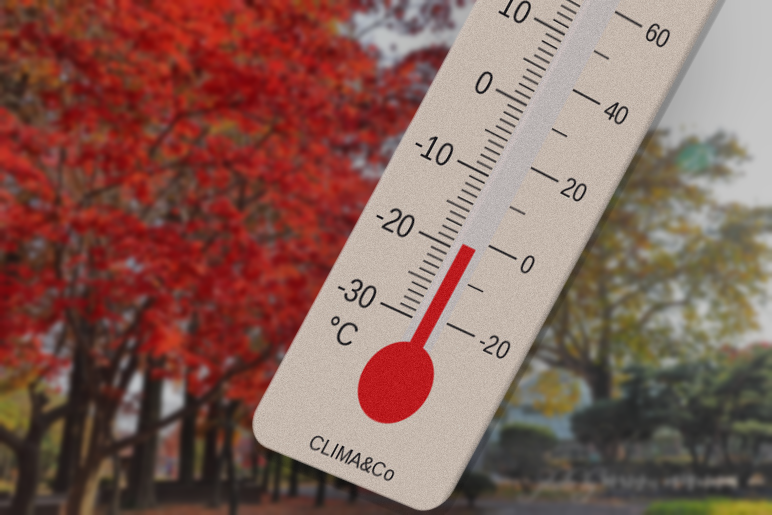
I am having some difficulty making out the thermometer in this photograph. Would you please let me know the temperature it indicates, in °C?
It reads -19 °C
